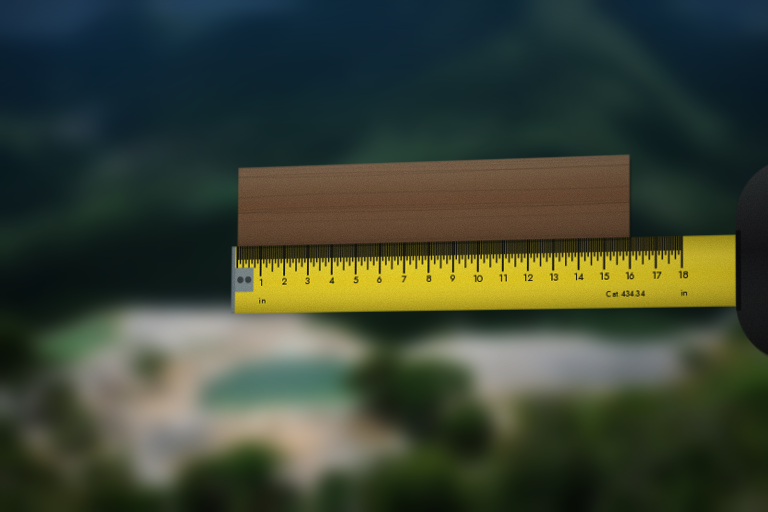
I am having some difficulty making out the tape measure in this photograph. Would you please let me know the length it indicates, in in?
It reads 16 in
